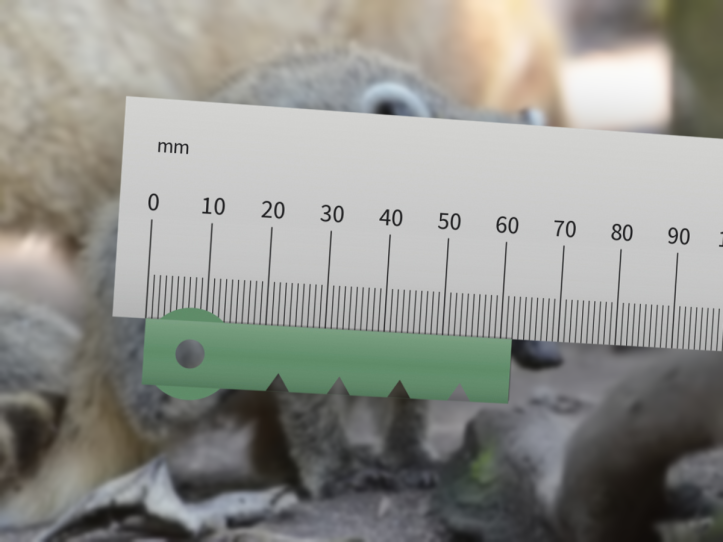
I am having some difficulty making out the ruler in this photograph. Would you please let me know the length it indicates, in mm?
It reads 62 mm
